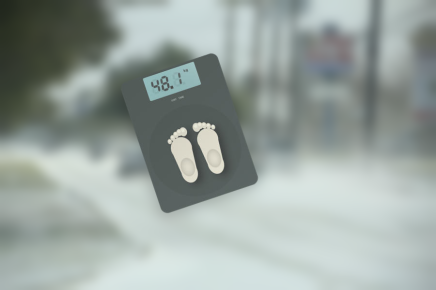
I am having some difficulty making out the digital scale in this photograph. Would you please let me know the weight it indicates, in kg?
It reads 48.1 kg
